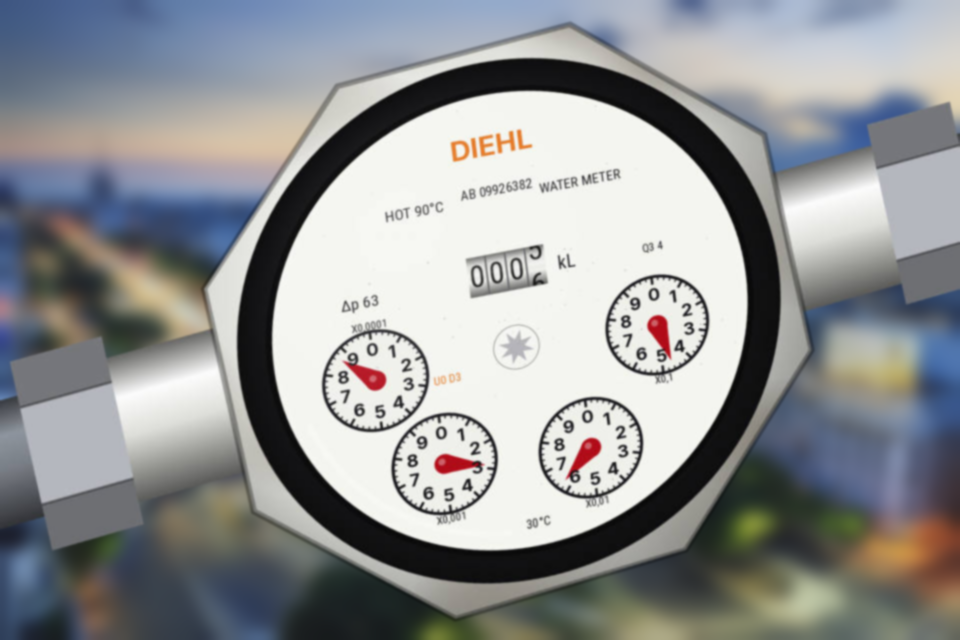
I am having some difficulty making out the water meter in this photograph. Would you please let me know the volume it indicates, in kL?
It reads 5.4628 kL
